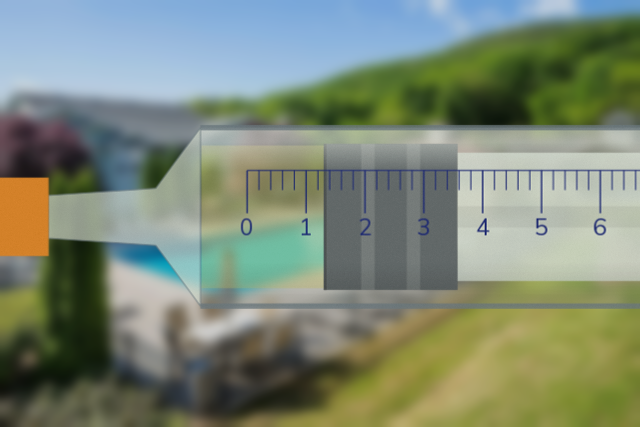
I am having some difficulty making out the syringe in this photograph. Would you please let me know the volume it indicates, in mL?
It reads 1.3 mL
